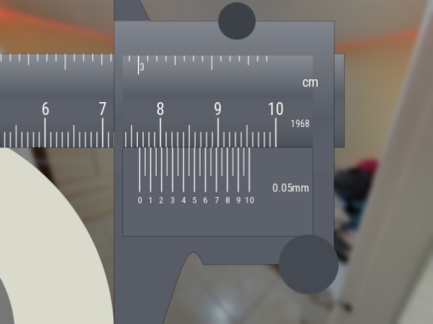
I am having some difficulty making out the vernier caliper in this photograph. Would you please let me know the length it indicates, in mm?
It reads 76.4 mm
